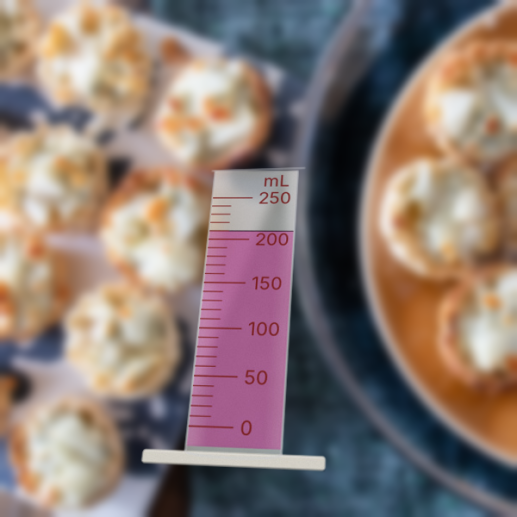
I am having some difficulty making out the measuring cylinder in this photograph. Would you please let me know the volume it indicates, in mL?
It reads 210 mL
